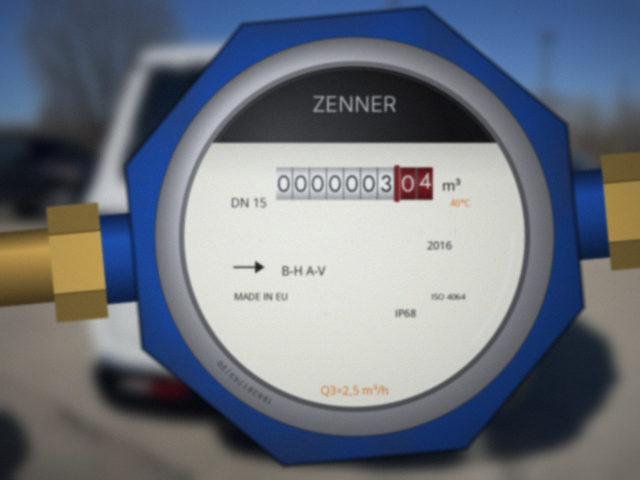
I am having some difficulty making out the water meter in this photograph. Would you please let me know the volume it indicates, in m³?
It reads 3.04 m³
